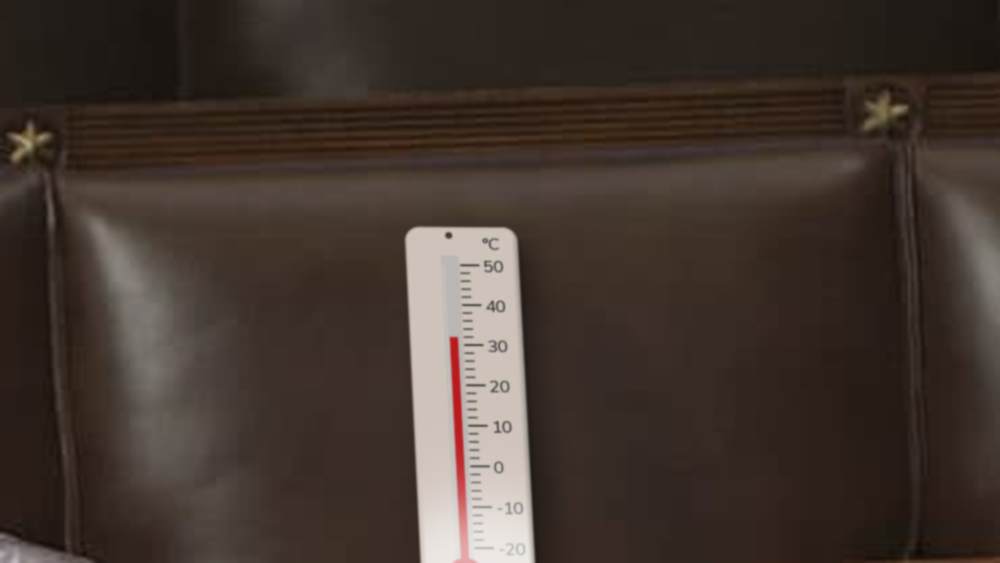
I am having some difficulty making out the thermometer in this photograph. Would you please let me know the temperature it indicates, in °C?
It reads 32 °C
